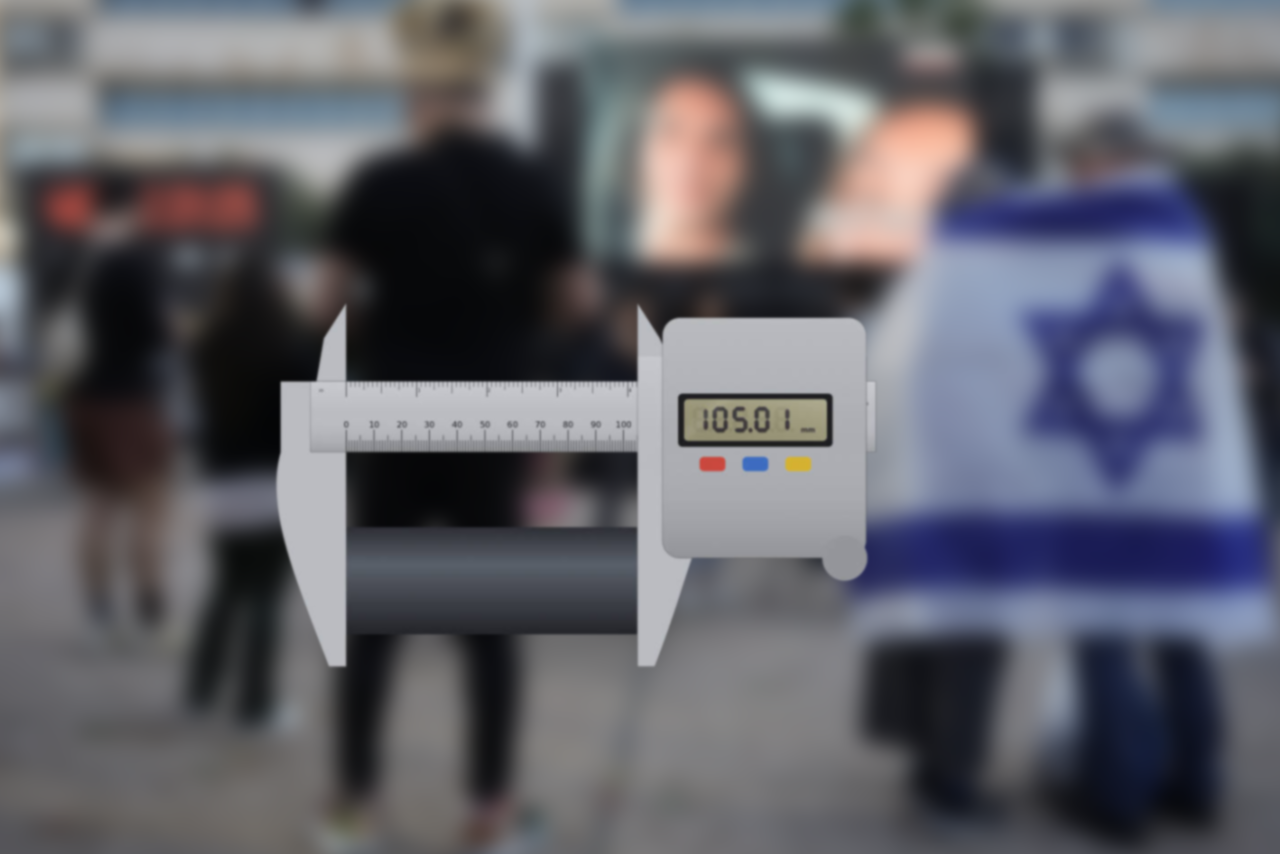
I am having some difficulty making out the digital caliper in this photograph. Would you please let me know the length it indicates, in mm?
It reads 105.01 mm
